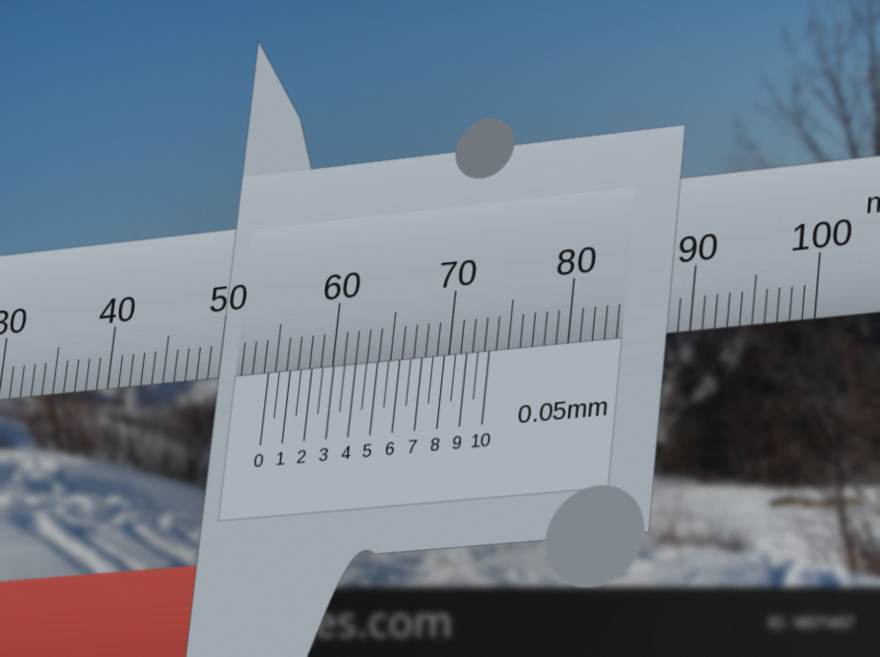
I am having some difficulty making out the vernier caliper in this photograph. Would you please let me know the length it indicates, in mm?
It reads 54.4 mm
